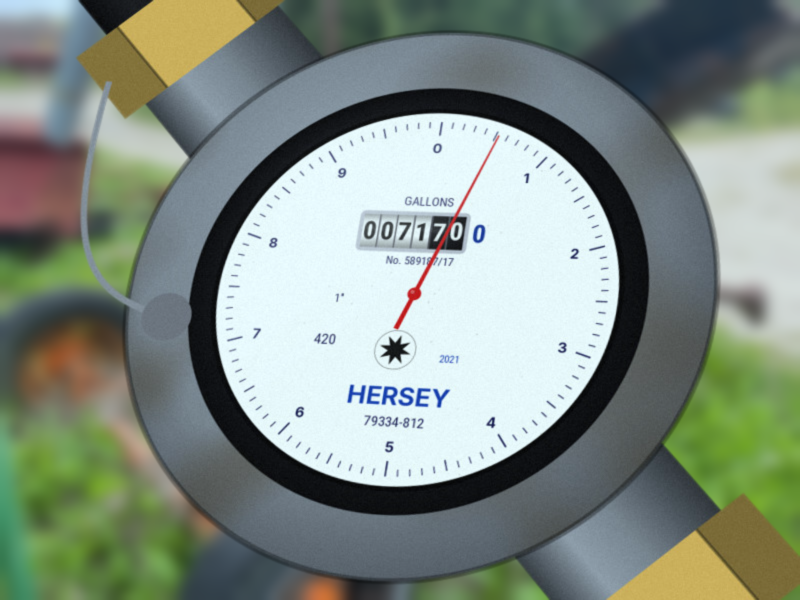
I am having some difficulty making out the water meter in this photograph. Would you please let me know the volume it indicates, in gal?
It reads 71700.5 gal
